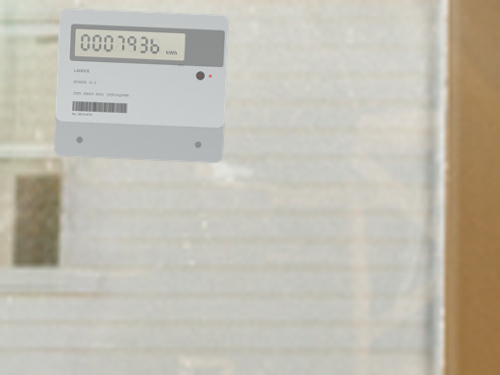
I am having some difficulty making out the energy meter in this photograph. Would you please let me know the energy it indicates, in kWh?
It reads 7936 kWh
